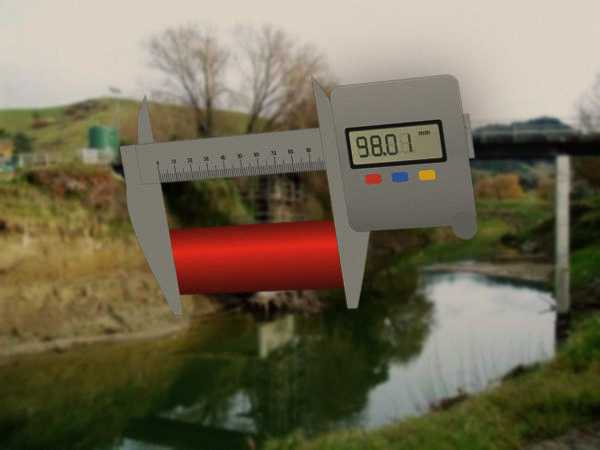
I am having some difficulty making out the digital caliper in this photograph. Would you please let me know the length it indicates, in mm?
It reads 98.01 mm
